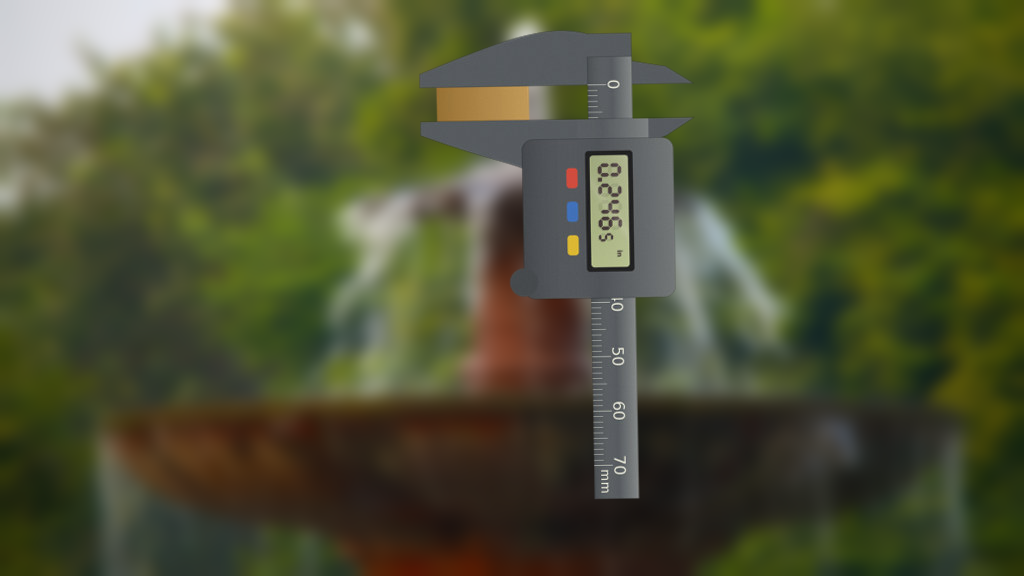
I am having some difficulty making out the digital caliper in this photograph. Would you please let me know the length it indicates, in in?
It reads 0.2465 in
